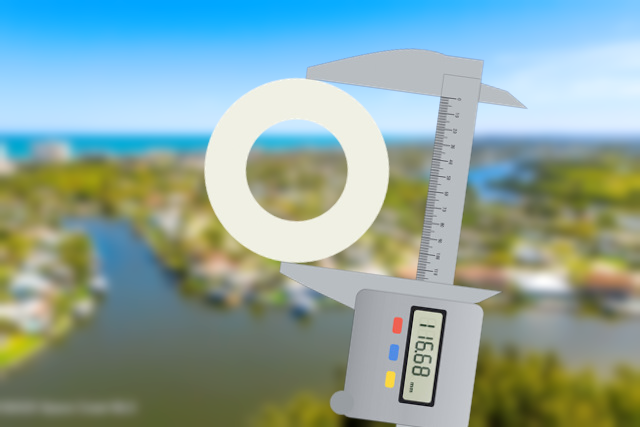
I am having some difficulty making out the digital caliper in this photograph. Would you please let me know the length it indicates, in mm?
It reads 116.68 mm
